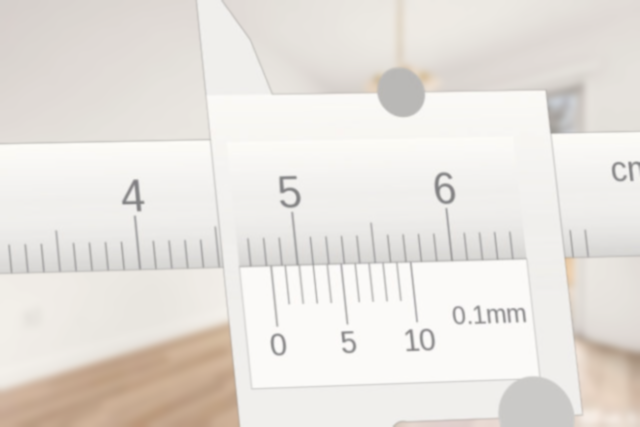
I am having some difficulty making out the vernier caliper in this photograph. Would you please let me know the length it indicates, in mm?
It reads 48.3 mm
